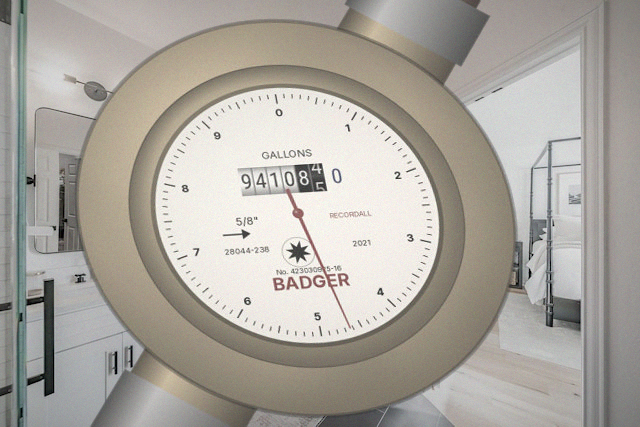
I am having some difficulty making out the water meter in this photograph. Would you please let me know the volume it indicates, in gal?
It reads 9410844.6 gal
